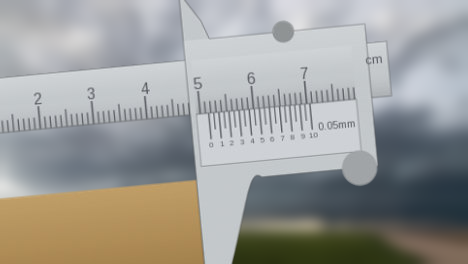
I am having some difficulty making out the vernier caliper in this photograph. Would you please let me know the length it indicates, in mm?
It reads 51.6 mm
